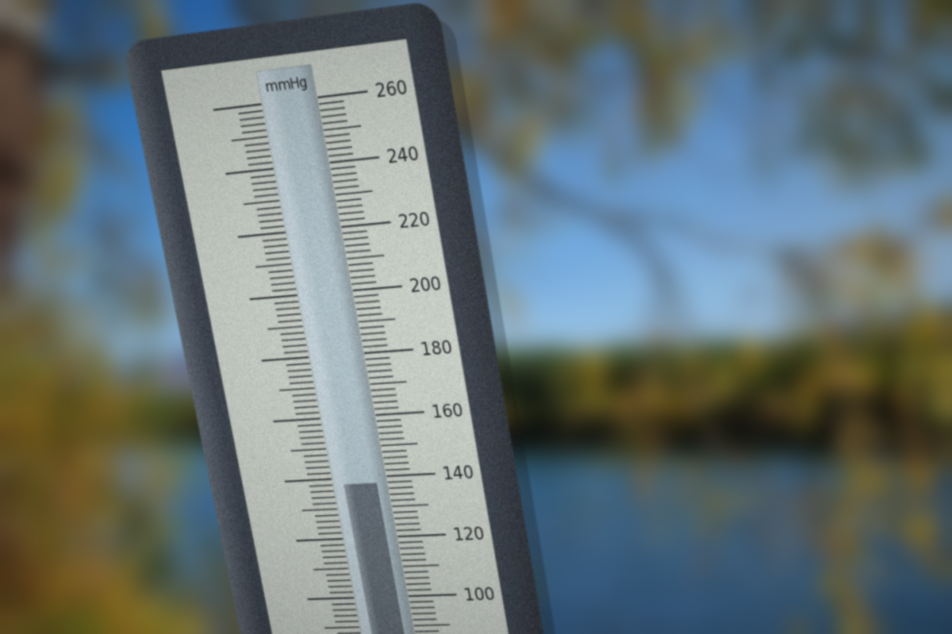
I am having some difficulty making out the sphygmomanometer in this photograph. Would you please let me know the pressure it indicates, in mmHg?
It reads 138 mmHg
